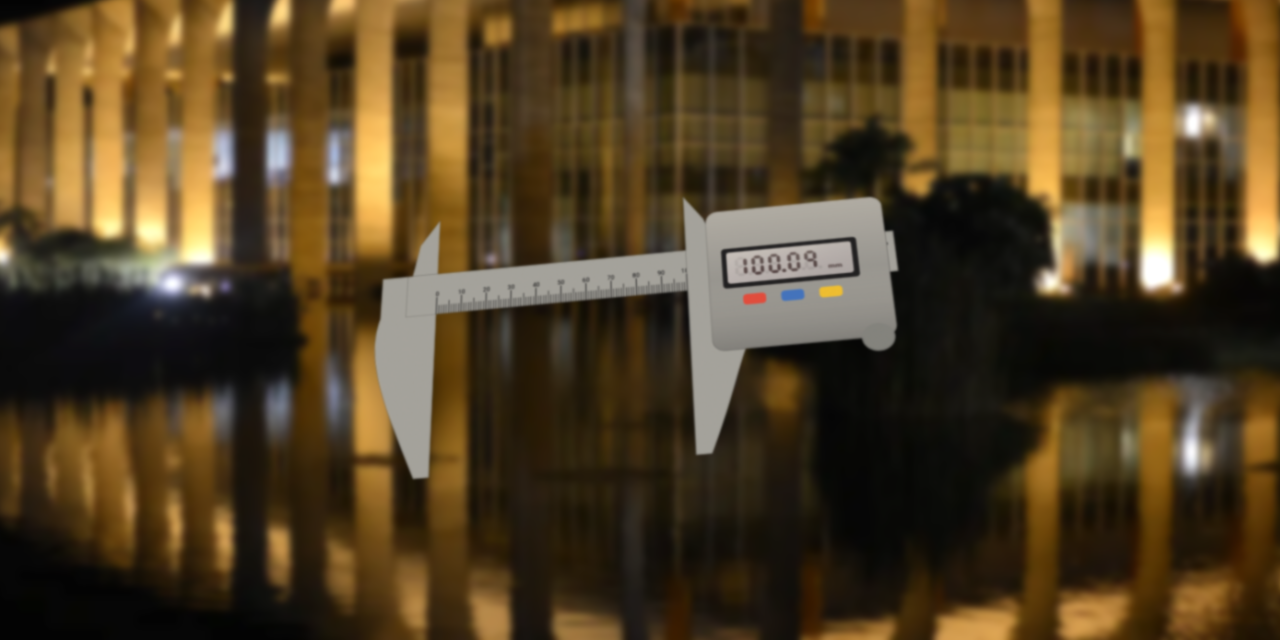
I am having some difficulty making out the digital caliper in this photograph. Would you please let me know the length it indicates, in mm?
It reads 100.09 mm
